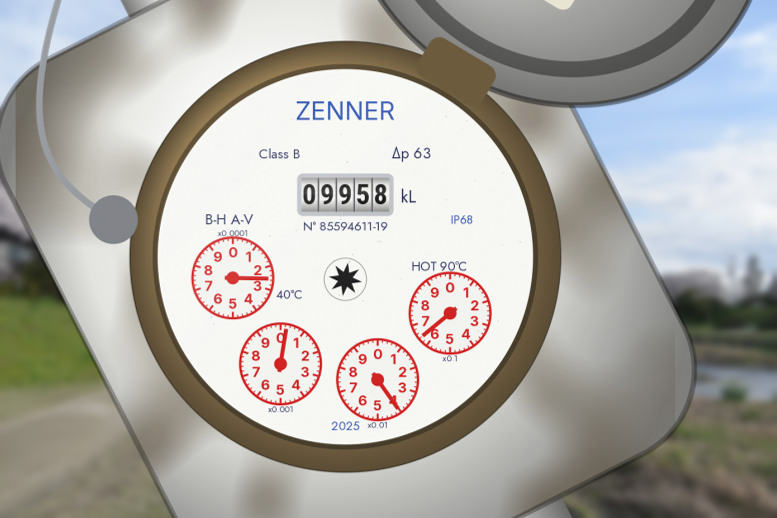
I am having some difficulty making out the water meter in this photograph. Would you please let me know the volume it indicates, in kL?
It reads 9958.6402 kL
